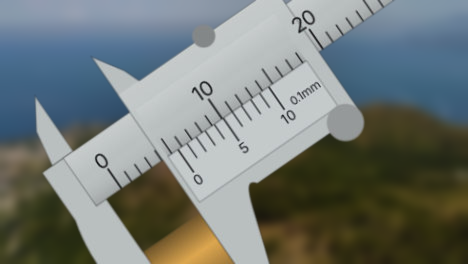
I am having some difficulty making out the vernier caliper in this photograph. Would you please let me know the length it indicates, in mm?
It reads 5.6 mm
